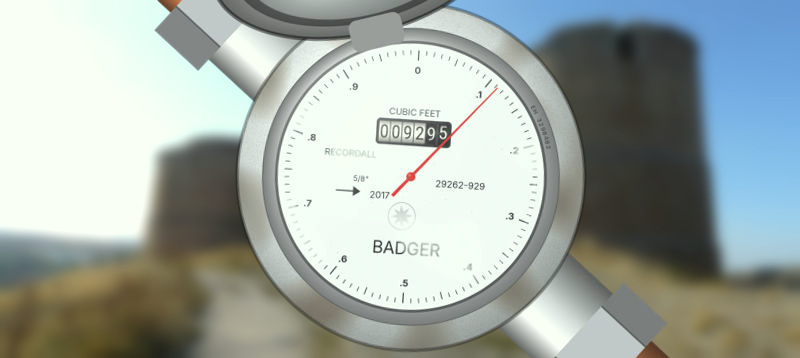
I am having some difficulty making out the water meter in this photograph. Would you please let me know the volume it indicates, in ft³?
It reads 9295.11 ft³
